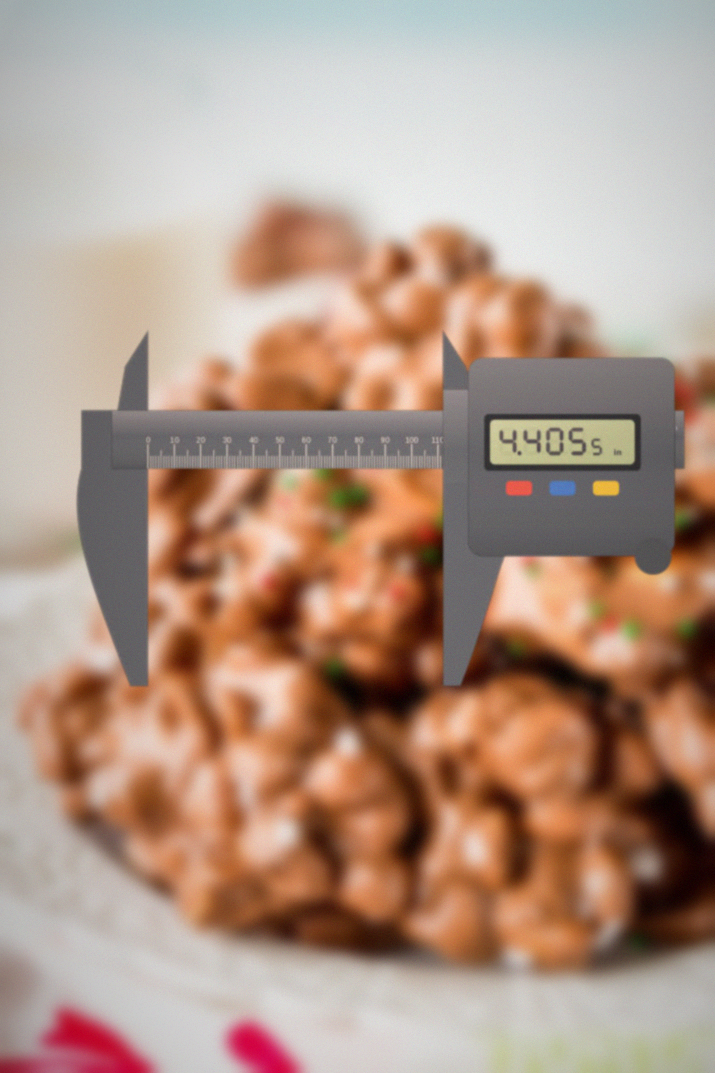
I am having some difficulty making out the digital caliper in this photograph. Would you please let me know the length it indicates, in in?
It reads 4.4055 in
